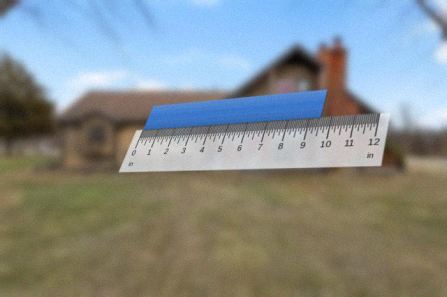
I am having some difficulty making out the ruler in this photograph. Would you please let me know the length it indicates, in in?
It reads 9.5 in
